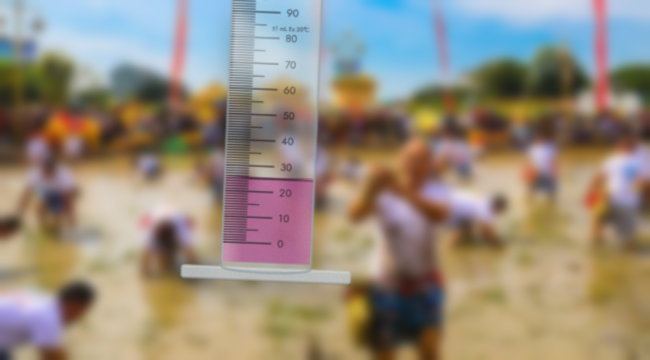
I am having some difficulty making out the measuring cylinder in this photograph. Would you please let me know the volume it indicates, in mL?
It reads 25 mL
